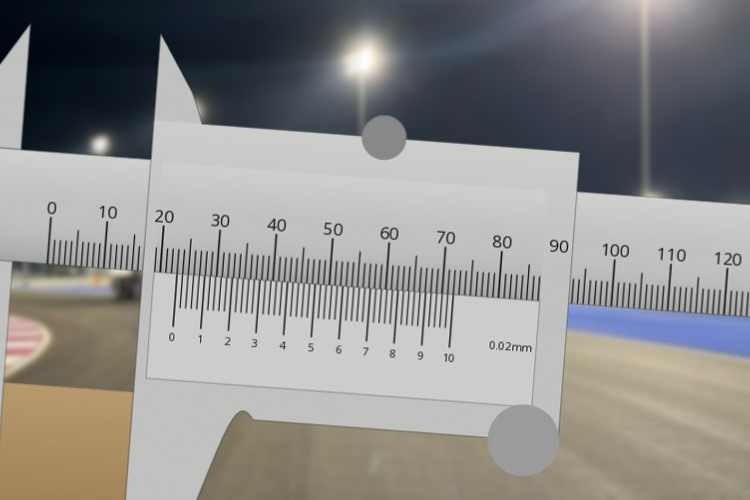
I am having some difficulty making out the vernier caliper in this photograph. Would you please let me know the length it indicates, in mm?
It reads 23.0 mm
